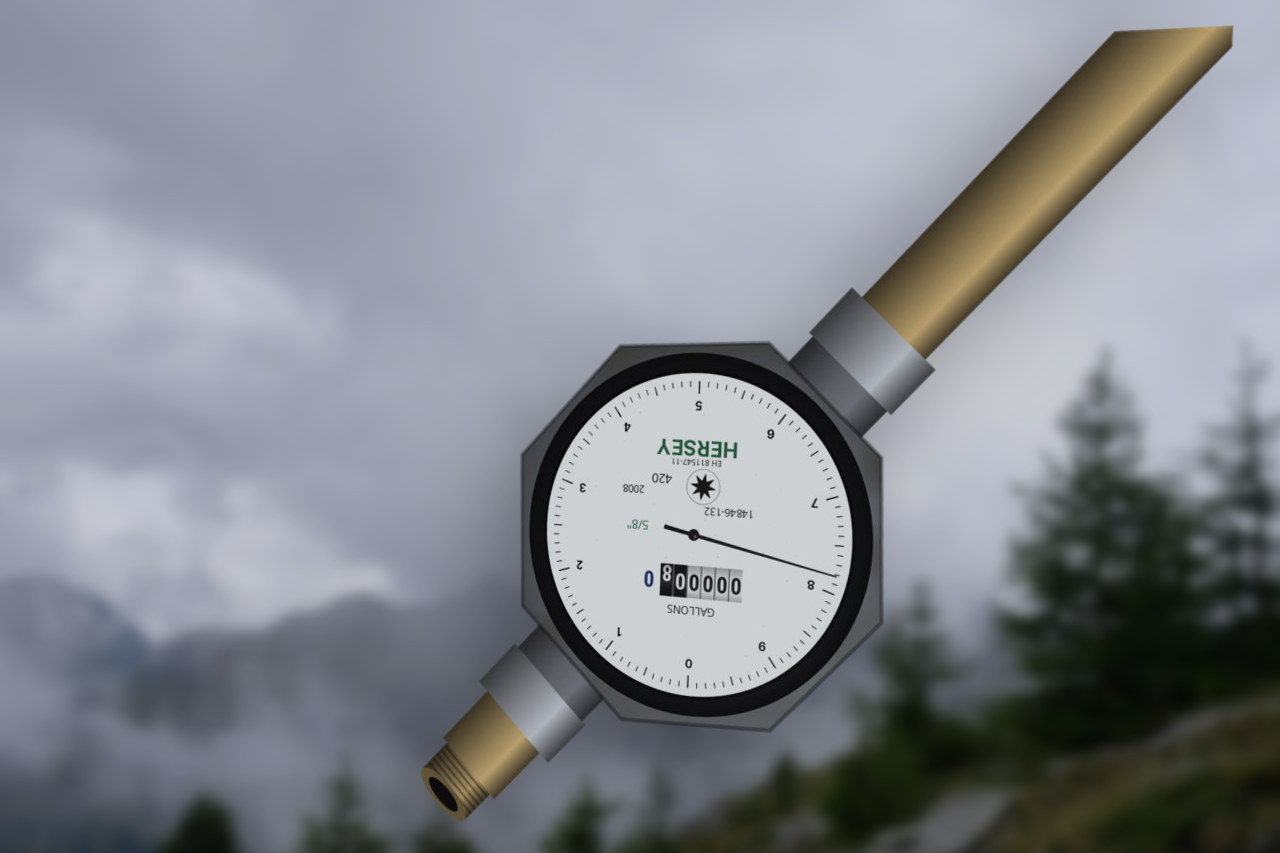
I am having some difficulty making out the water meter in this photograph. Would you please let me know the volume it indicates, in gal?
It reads 77.8 gal
